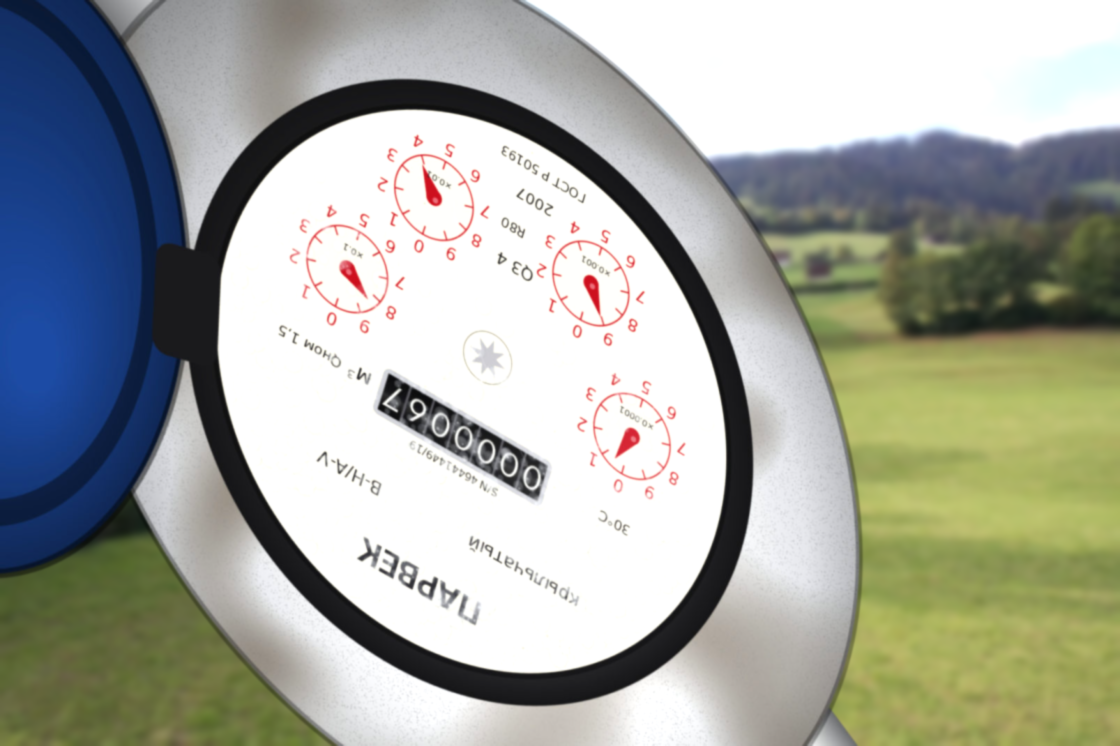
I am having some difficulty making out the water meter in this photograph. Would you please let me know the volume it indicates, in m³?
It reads 67.8390 m³
